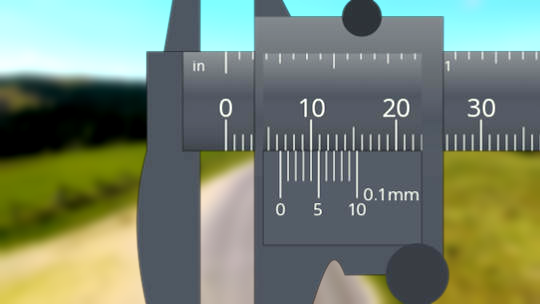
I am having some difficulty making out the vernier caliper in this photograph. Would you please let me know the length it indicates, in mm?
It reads 6.4 mm
